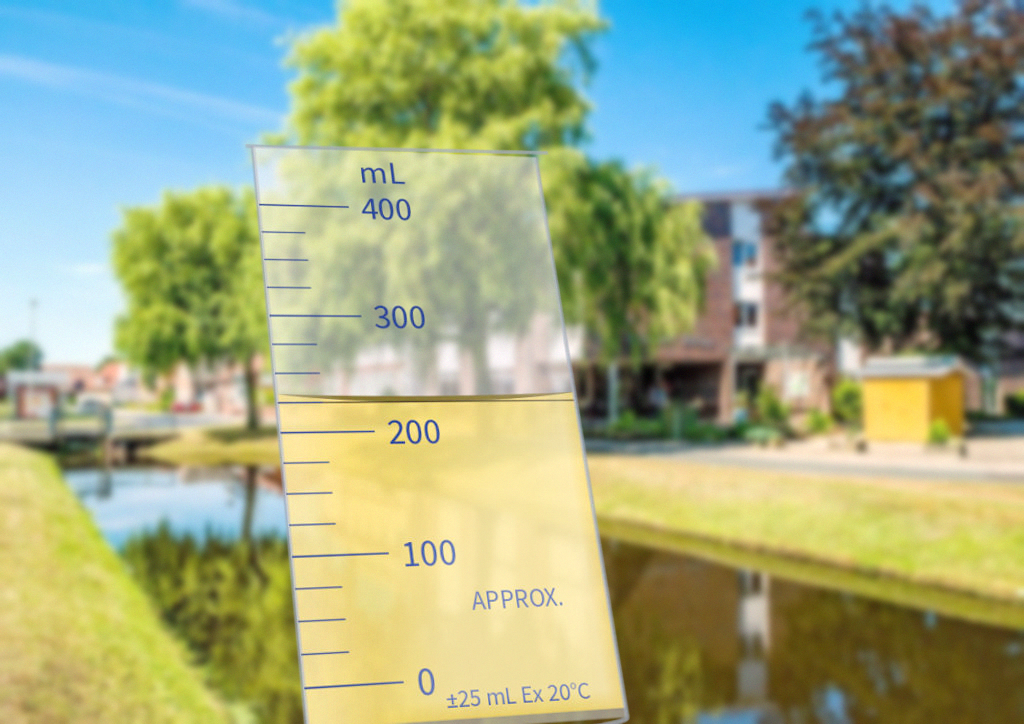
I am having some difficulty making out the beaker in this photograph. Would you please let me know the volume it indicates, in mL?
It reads 225 mL
